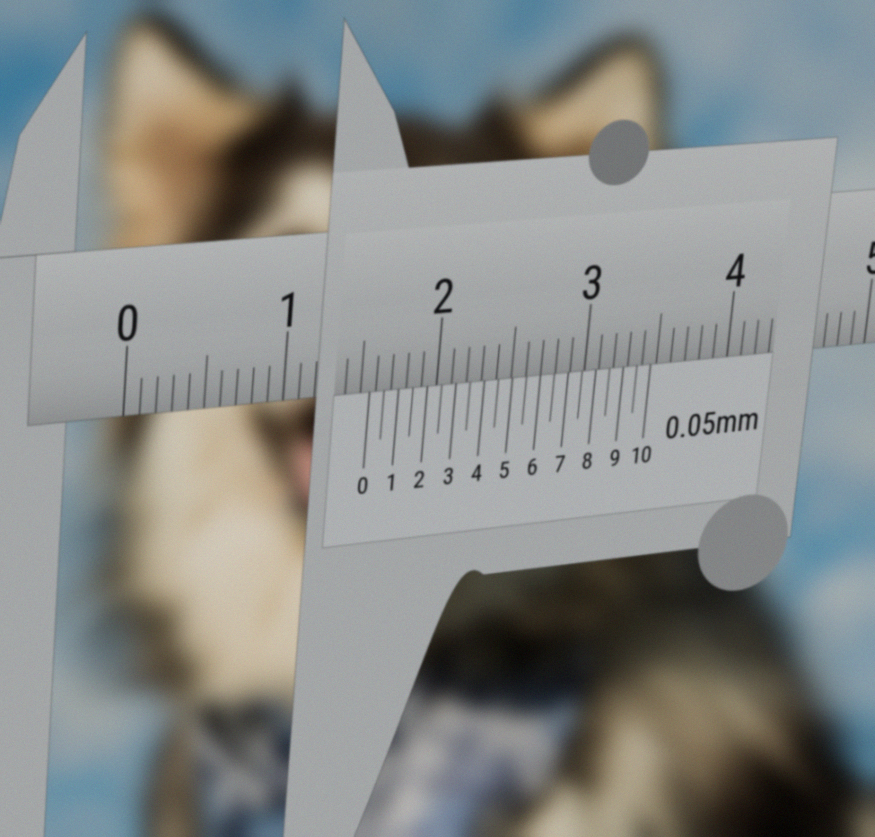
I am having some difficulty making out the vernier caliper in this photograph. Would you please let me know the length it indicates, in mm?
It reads 15.6 mm
